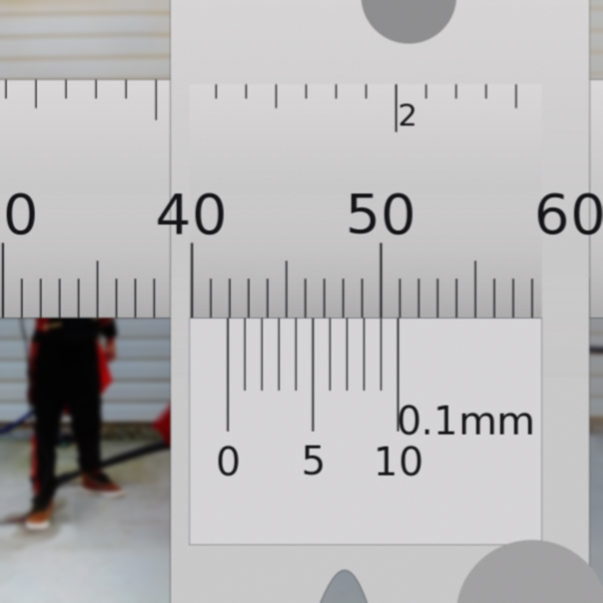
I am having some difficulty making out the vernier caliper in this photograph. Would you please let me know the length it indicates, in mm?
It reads 41.9 mm
